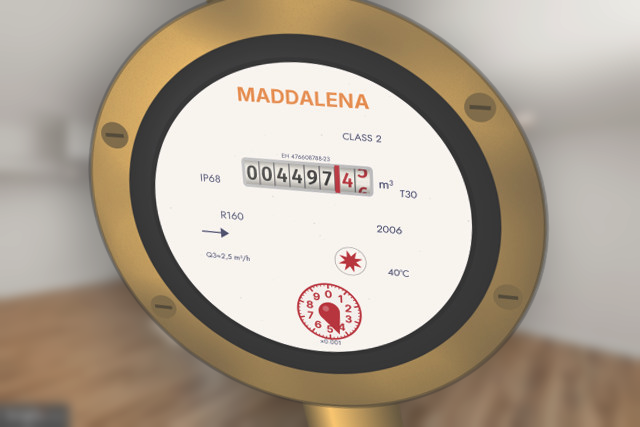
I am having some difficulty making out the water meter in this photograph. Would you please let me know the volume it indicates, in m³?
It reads 4497.454 m³
